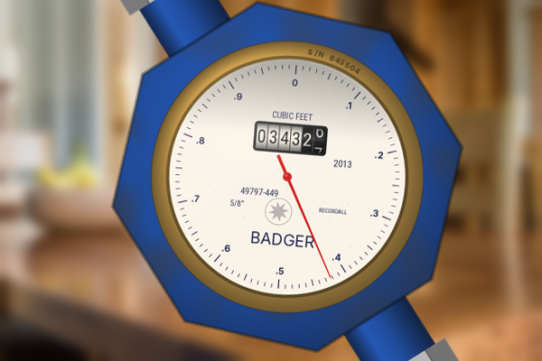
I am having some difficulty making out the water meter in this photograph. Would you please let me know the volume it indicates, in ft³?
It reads 34326.42 ft³
